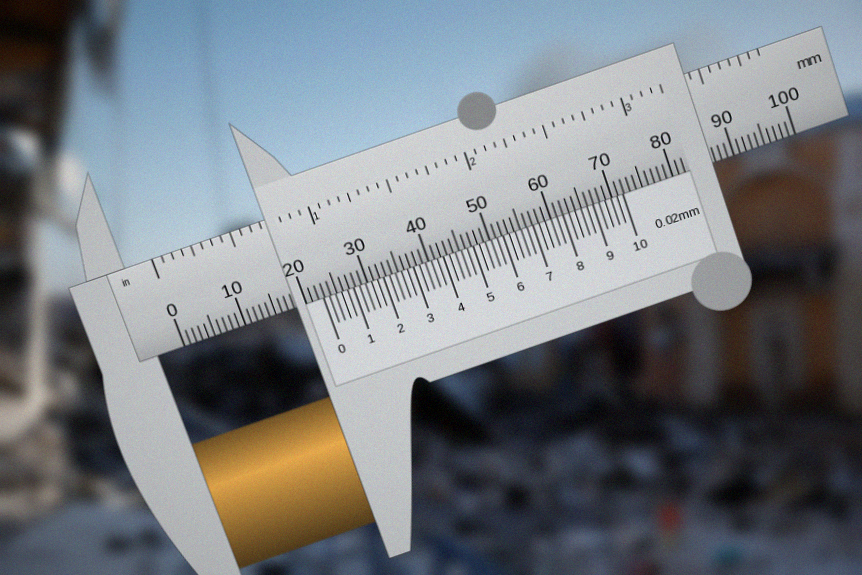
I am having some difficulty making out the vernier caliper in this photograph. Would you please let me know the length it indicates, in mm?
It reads 22.8 mm
